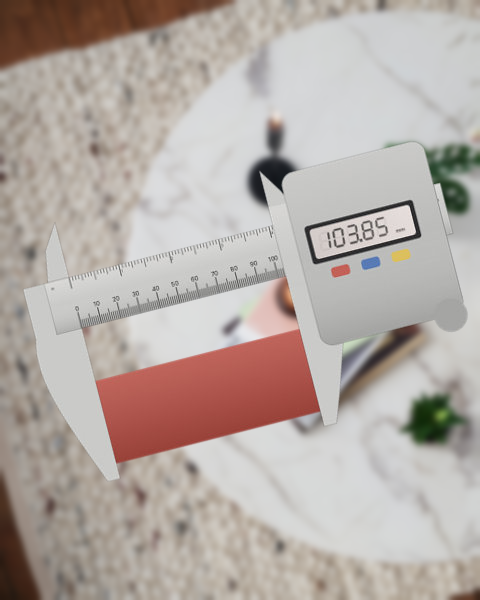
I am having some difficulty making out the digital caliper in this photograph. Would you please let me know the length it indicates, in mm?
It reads 103.85 mm
